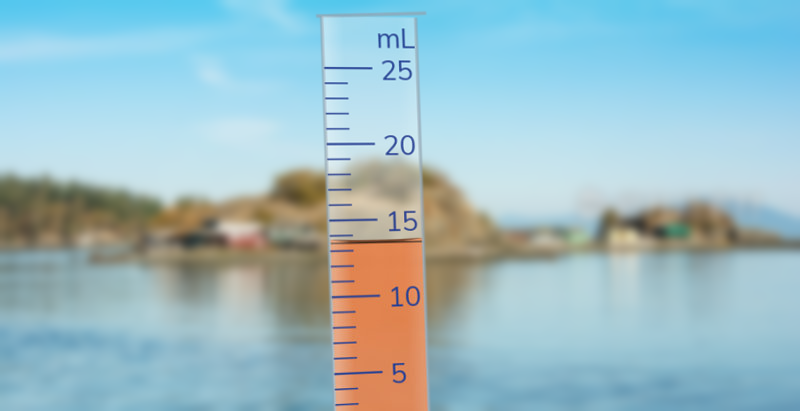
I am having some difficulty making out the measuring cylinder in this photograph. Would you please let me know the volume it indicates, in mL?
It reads 13.5 mL
